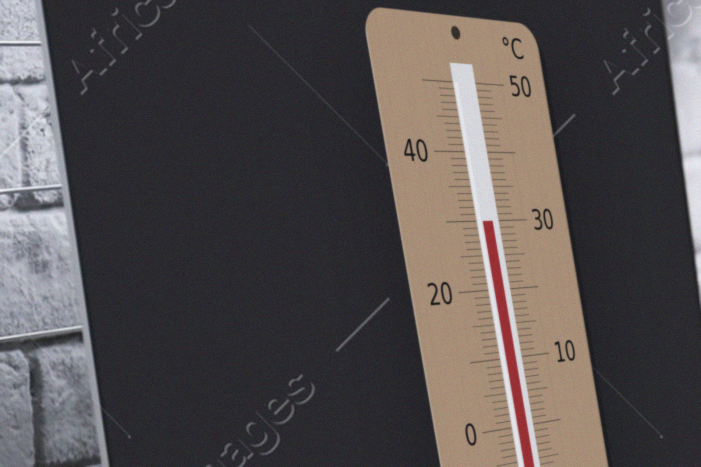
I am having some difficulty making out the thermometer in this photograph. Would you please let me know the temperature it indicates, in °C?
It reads 30 °C
